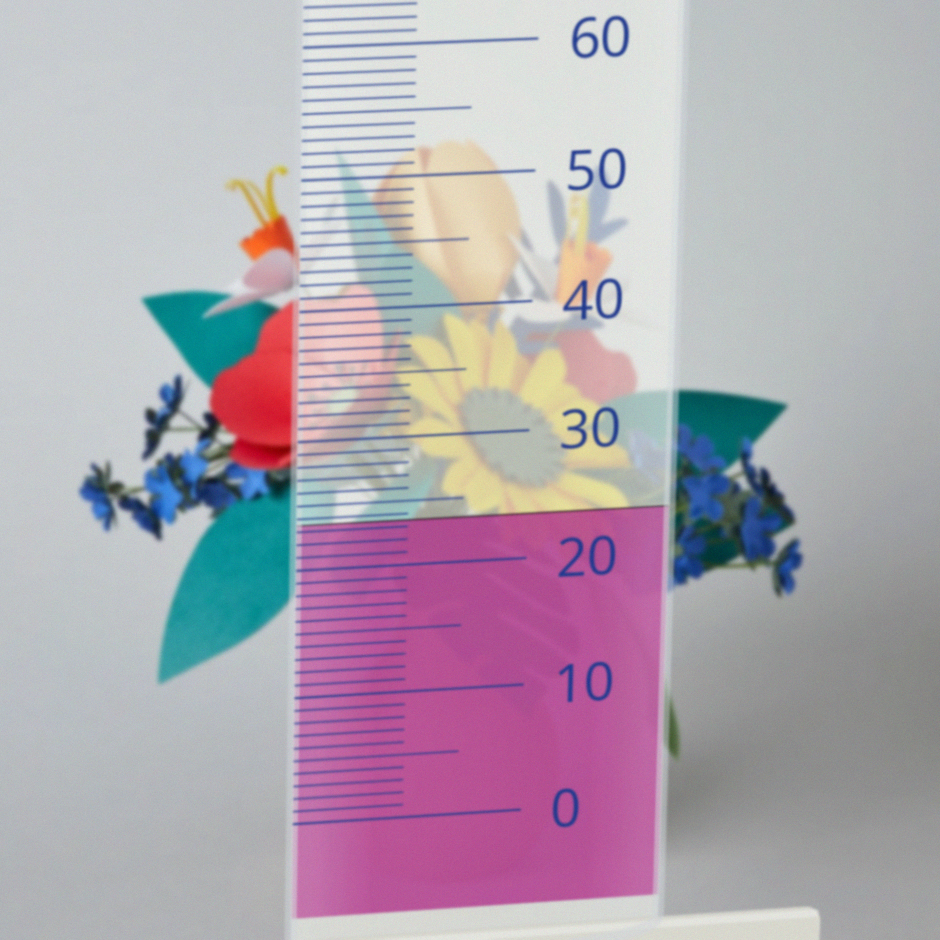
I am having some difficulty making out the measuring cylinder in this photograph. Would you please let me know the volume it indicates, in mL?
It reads 23.5 mL
